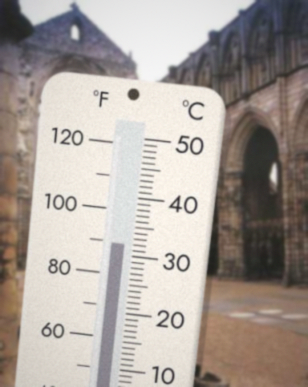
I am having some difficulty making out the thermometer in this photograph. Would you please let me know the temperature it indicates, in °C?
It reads 32 °C
